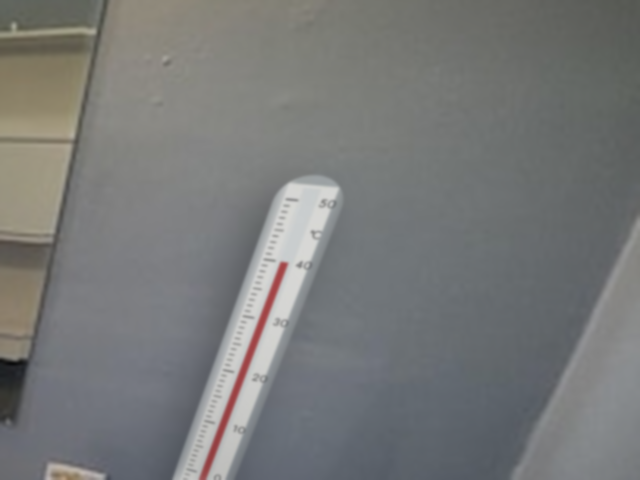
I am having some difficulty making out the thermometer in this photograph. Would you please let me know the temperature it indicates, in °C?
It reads 40 °C
